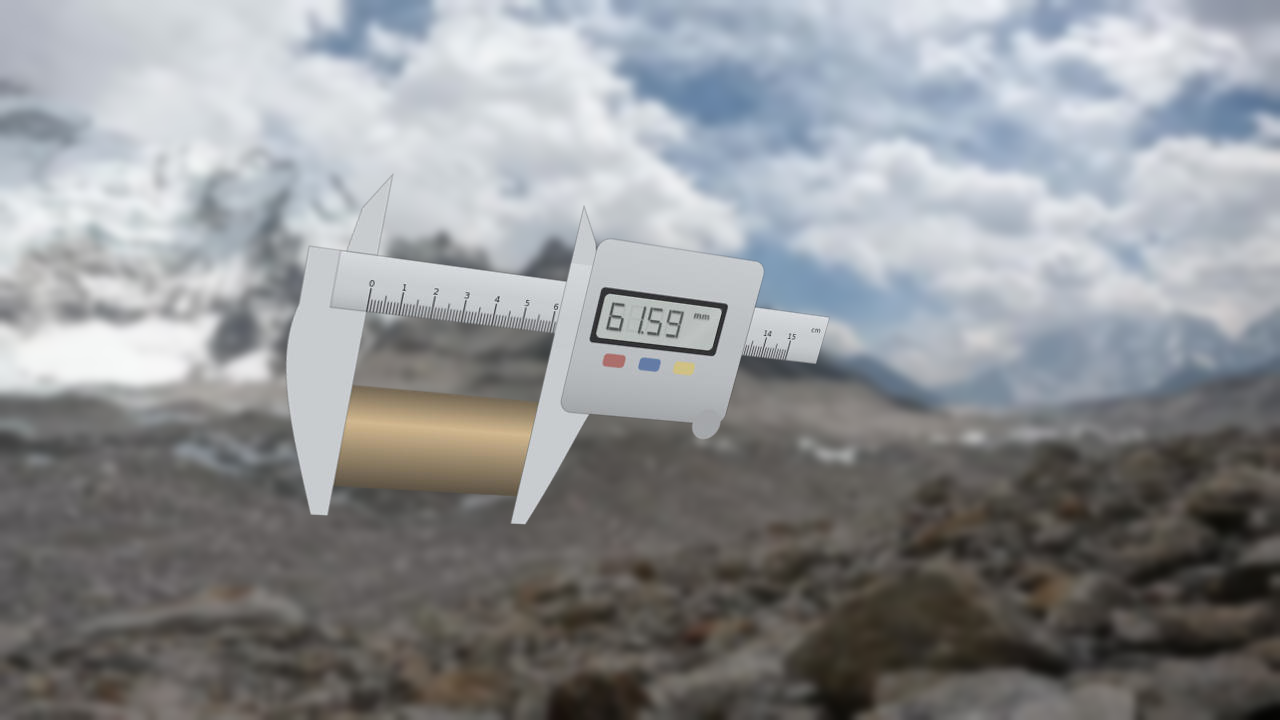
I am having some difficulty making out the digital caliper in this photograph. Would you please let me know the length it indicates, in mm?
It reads 61.59 mm
